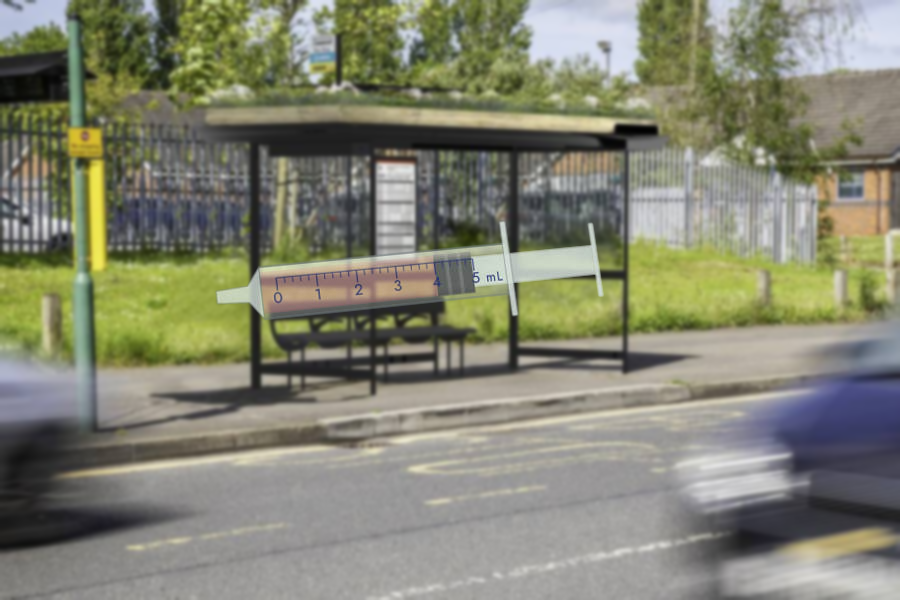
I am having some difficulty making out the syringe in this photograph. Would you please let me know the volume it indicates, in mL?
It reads 4 mL
